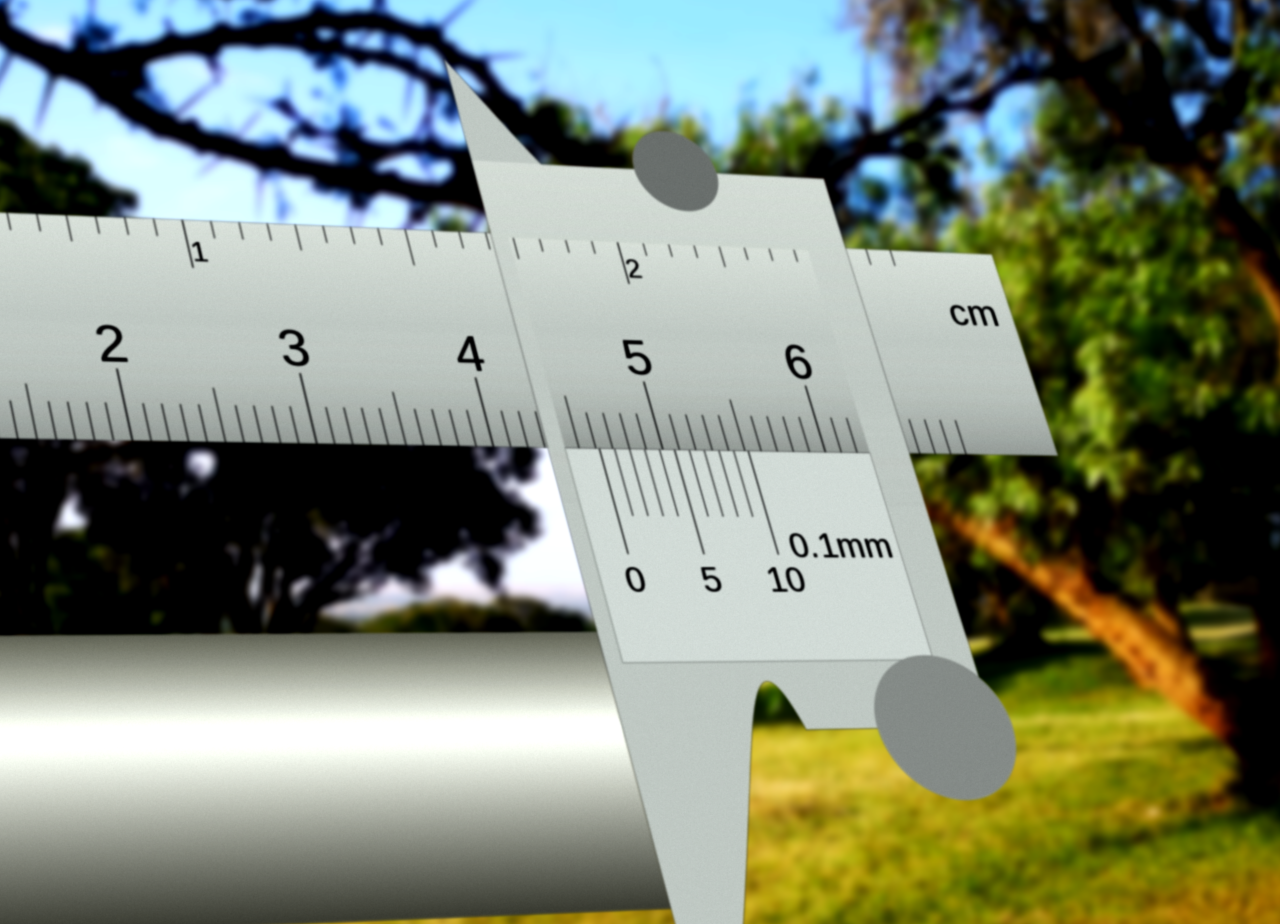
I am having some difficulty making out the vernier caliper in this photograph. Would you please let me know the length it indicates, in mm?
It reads 46.2 mm
